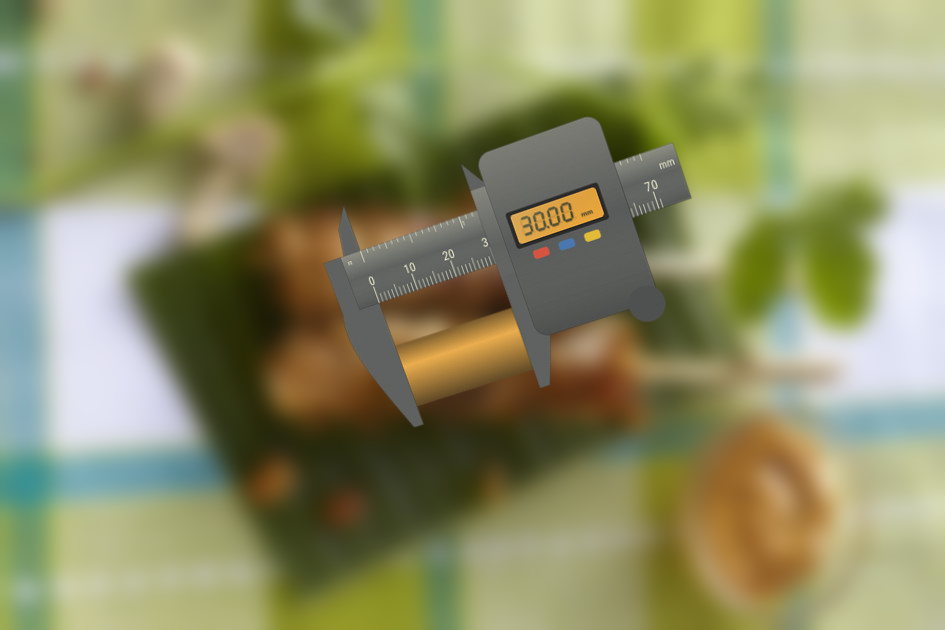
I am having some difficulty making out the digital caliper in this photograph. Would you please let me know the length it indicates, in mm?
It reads 30.00 mm
